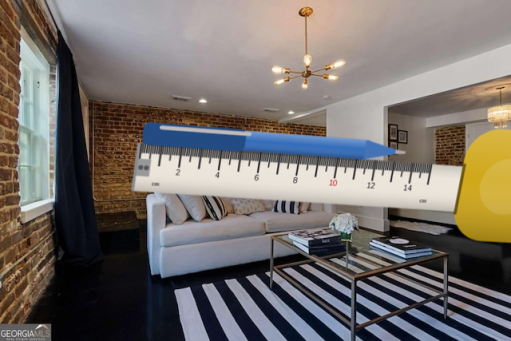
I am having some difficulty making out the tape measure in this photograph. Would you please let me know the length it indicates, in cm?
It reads 13.5 cm
